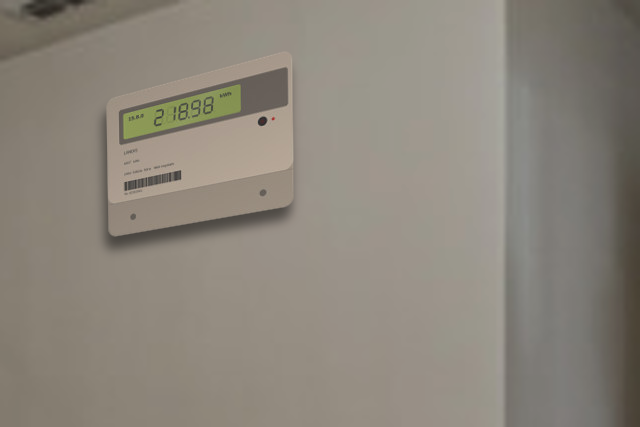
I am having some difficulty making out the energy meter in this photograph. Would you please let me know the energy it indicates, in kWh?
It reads 218.98 kWh
